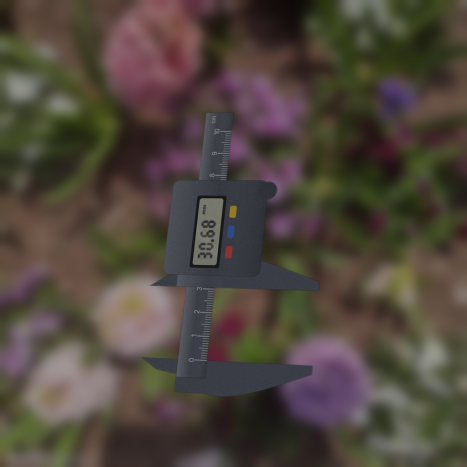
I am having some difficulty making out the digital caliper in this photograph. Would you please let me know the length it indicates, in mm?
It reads 30.68 mm
